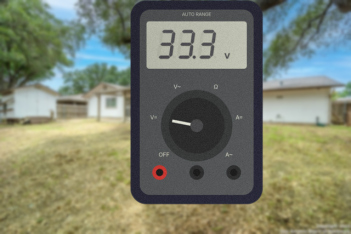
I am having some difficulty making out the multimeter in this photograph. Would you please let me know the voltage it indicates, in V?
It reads 33.3 V
